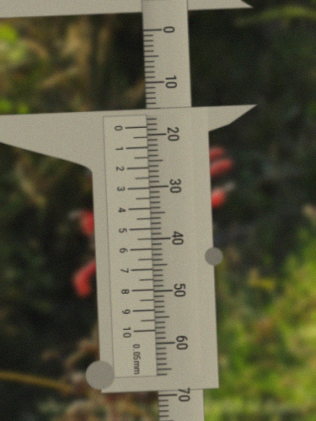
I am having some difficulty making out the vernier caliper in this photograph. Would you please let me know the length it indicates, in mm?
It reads 18.5 mm
